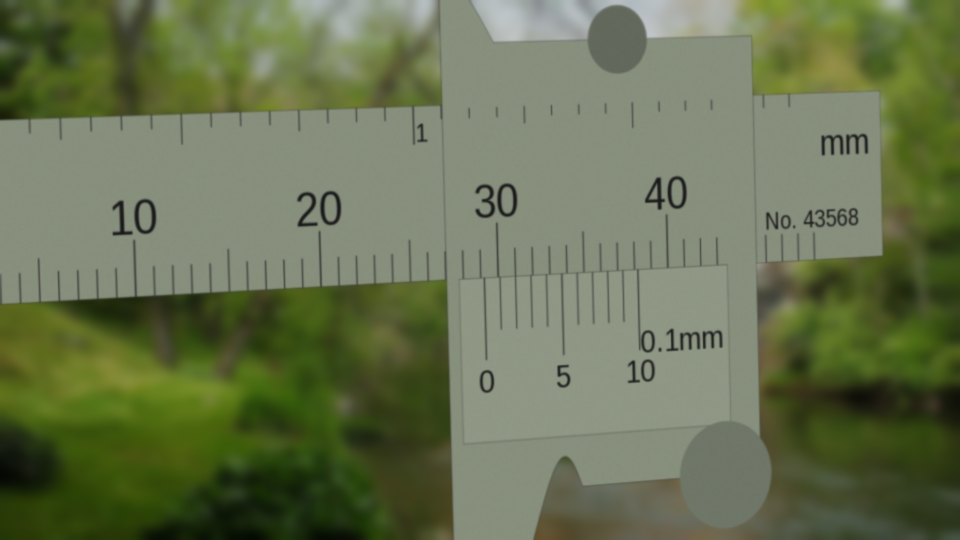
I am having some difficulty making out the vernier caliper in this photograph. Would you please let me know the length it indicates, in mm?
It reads 29.2 mm
